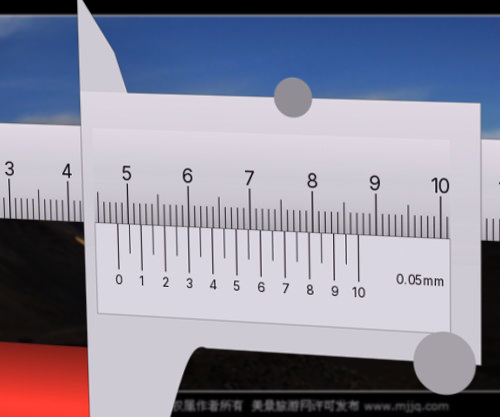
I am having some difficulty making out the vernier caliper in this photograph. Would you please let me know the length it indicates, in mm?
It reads 48.2 mm
